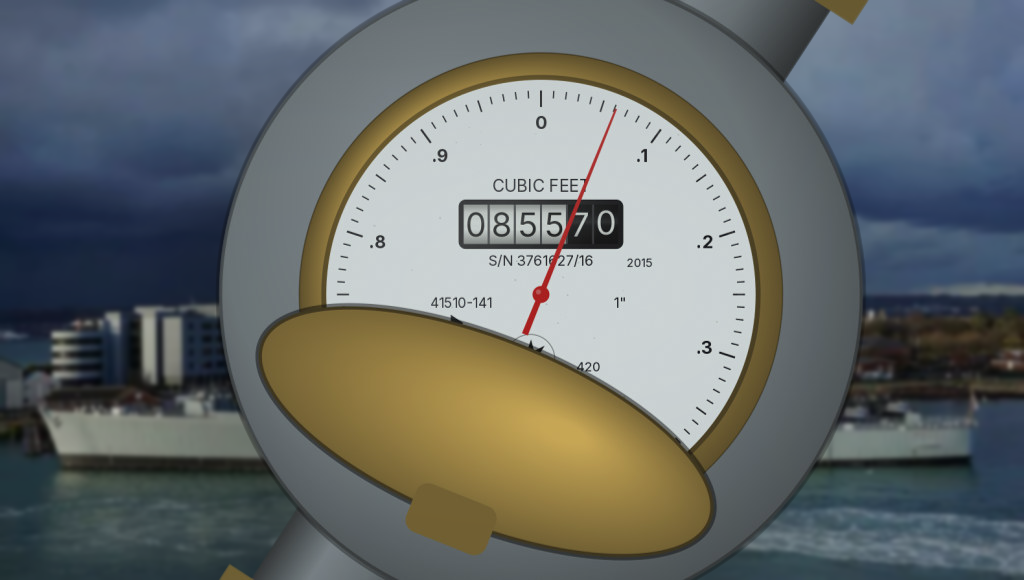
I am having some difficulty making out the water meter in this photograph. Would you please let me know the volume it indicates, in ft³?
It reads 85570.06 ft³
